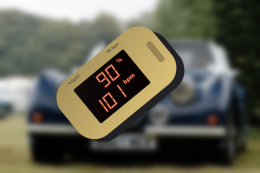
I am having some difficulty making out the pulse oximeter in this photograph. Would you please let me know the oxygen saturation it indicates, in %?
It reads 90 %
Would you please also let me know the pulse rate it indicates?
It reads 101 bpm
